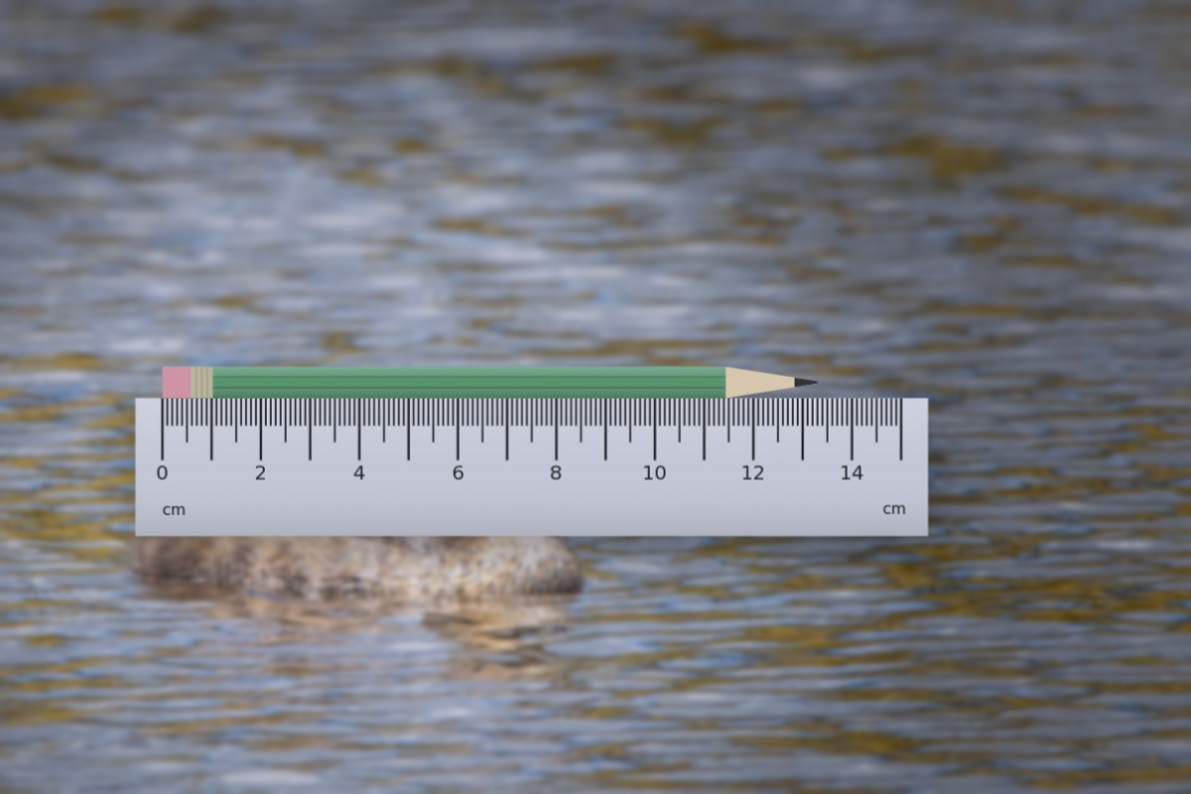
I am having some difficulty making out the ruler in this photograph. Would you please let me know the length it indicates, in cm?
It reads 13.3 cm
